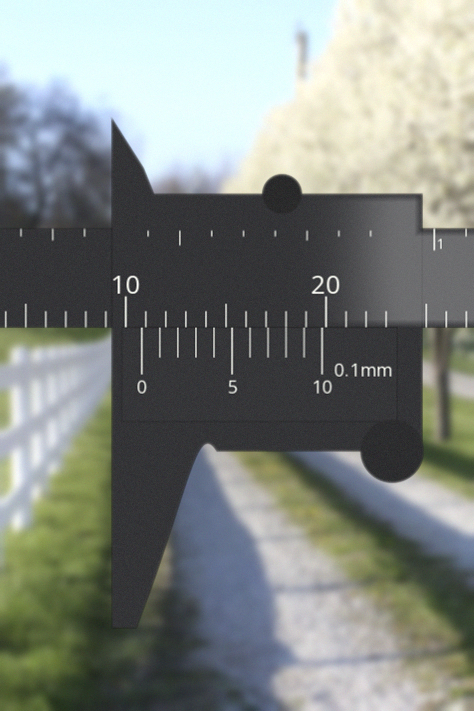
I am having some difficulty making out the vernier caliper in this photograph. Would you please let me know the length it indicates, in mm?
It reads 10.8 mm
